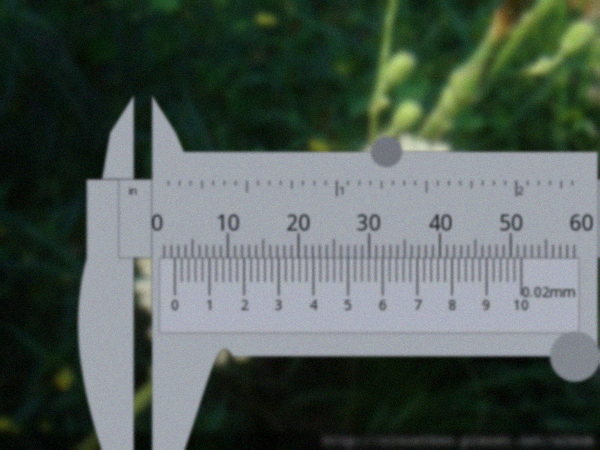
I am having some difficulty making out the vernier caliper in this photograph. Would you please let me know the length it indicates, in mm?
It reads 2.5 mm
